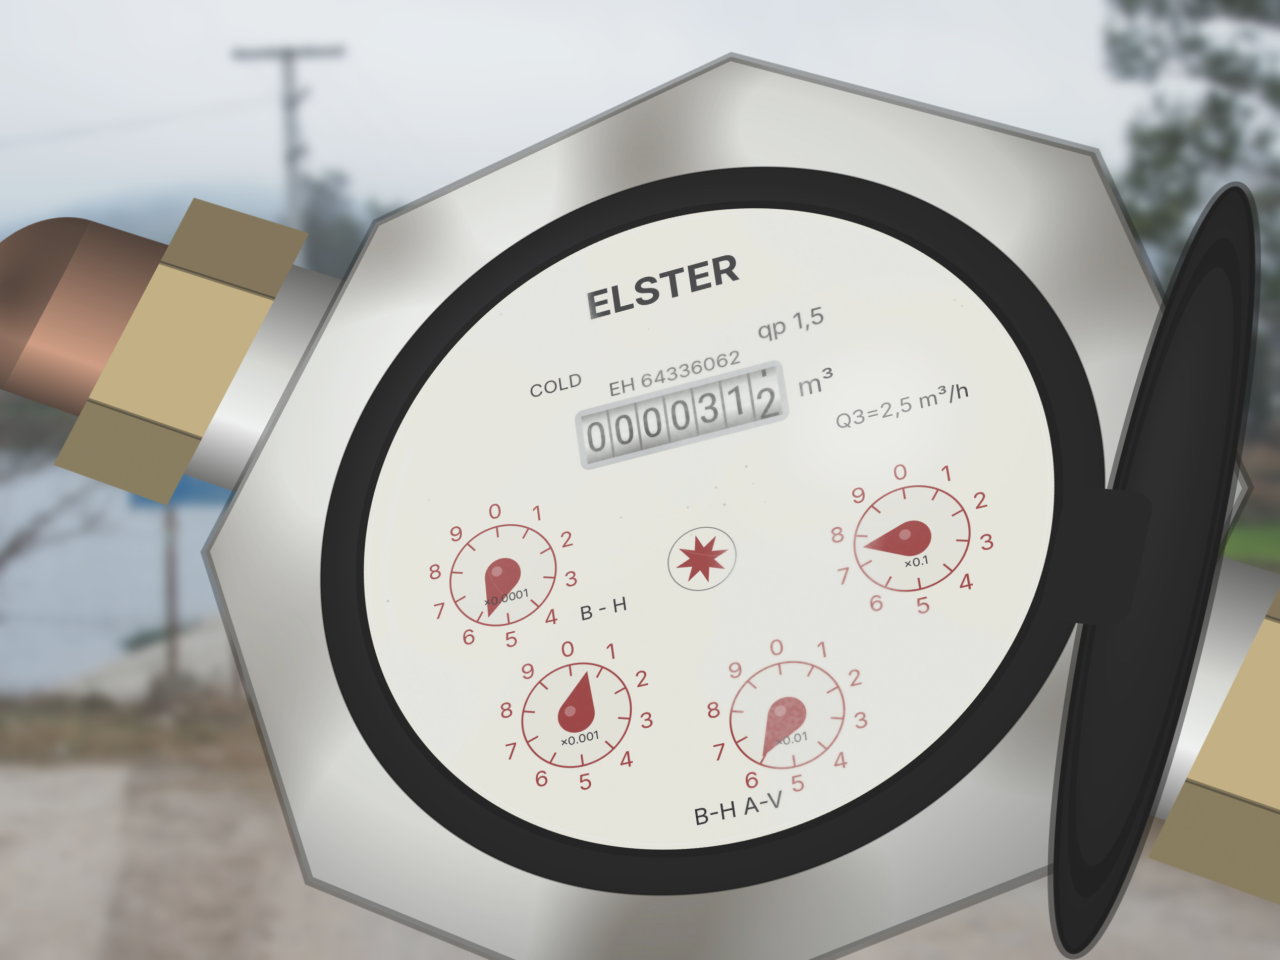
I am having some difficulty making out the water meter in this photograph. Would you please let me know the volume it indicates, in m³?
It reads 311.7605 m³
